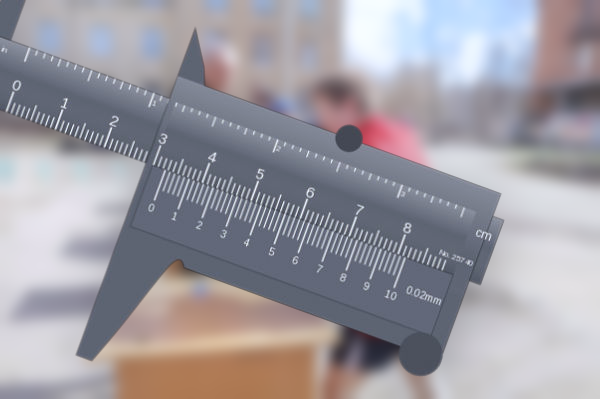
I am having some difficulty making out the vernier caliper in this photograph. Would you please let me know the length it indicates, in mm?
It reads 32.5 mm
